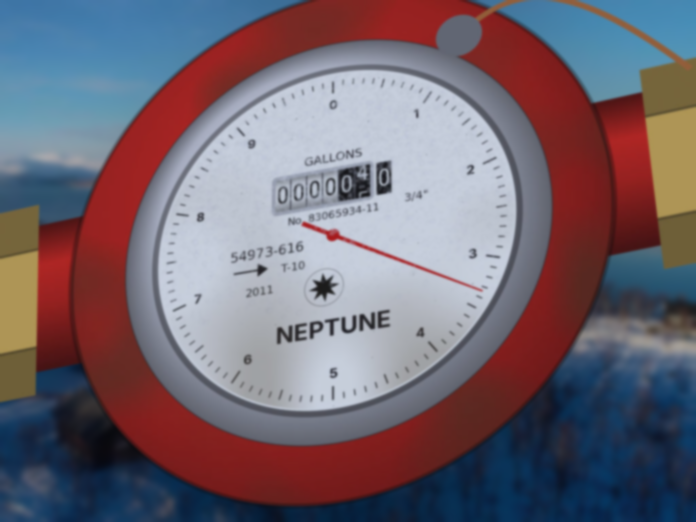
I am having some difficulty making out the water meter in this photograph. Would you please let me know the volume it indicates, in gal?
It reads 43.3 gal
